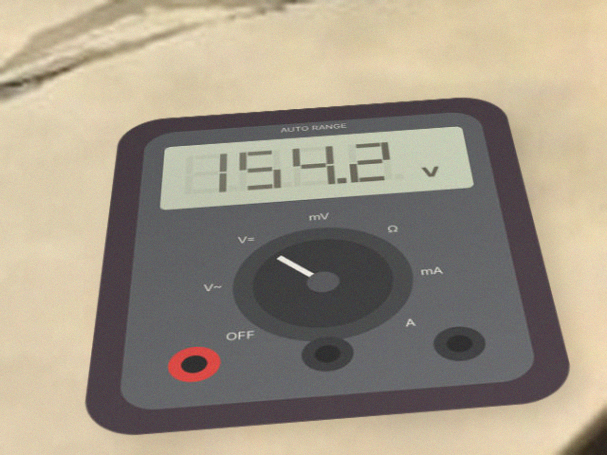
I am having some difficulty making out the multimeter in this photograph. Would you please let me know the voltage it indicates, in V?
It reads 154.2 V
